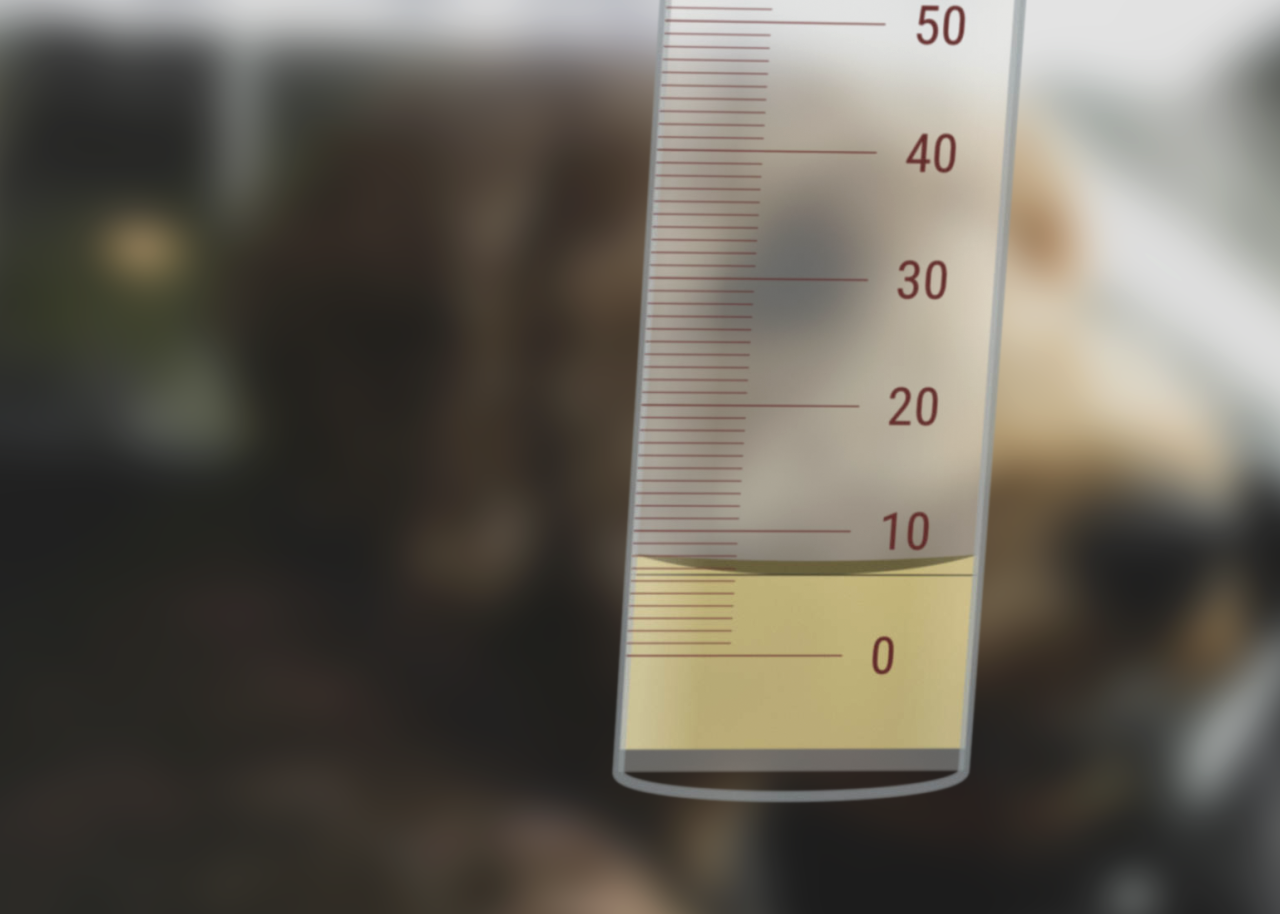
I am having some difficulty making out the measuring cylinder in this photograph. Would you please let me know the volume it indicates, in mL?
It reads 6.5 mL
